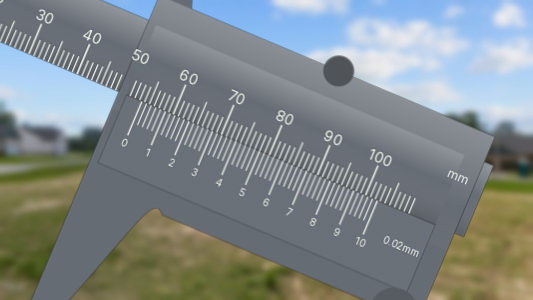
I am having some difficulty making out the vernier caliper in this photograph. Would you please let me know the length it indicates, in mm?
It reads 53.5 mm
